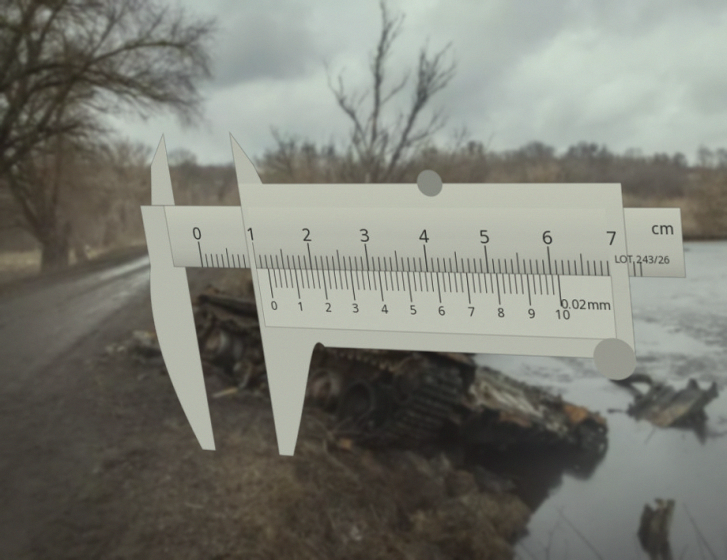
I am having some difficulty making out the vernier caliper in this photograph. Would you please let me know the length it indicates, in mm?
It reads 12.2 mm
